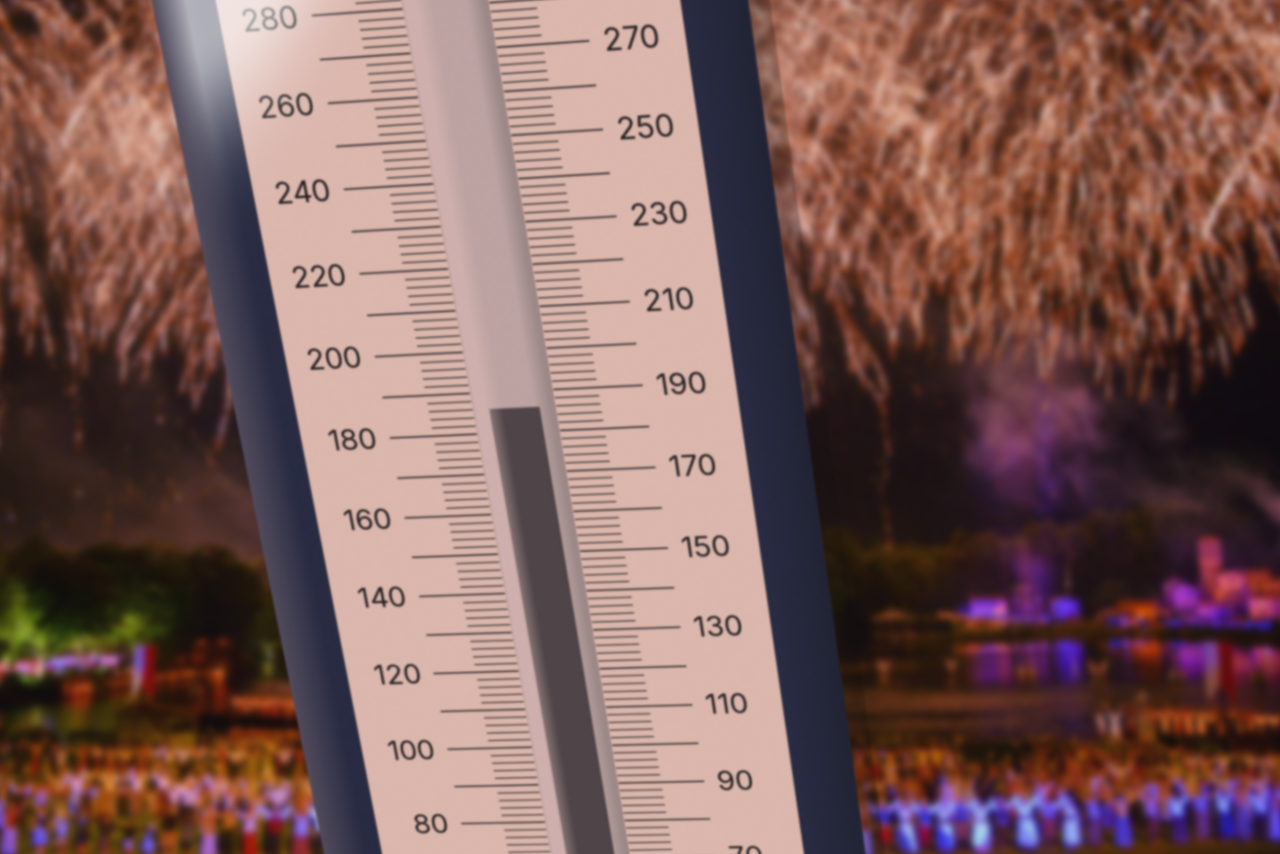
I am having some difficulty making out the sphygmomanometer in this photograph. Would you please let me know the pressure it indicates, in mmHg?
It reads 186 mmHg
